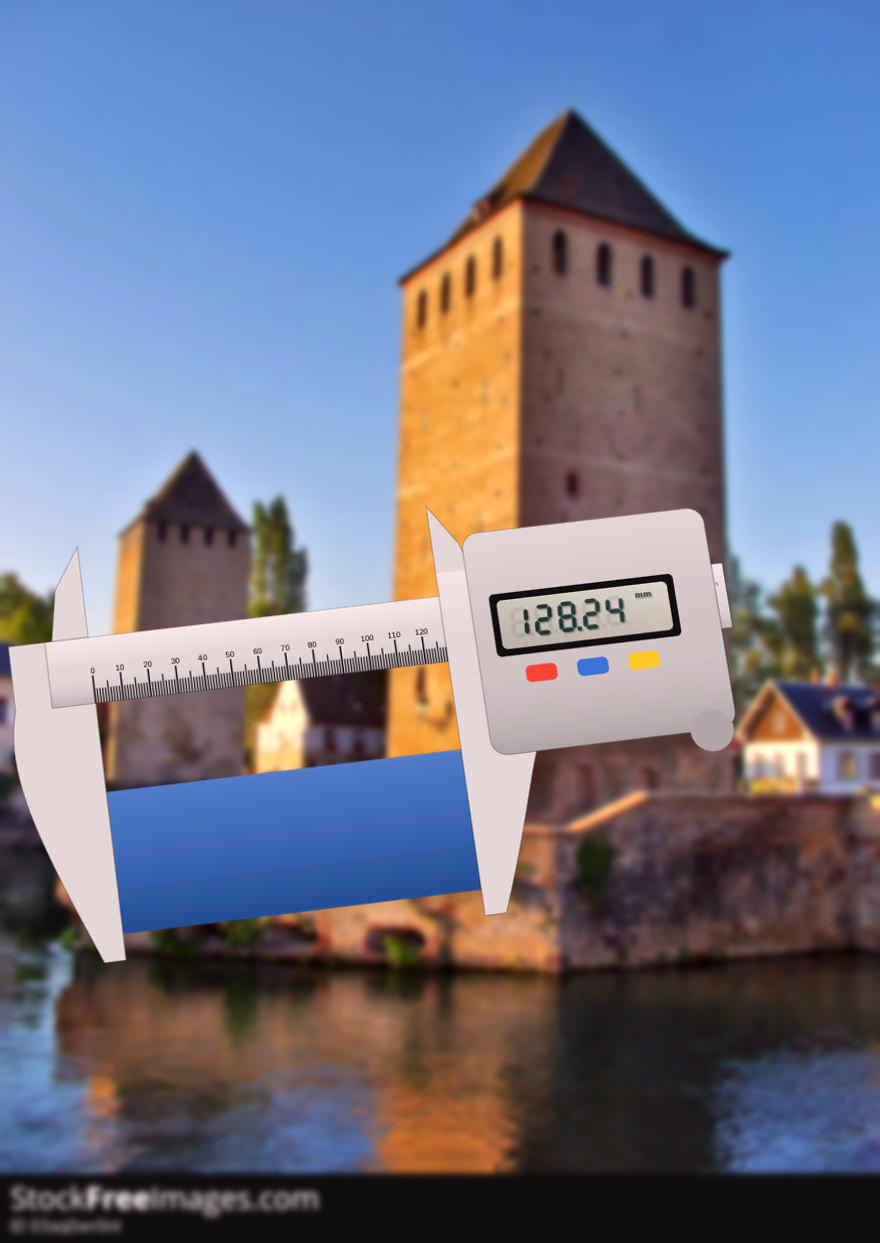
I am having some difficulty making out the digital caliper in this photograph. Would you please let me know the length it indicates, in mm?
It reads 128.24 mm
